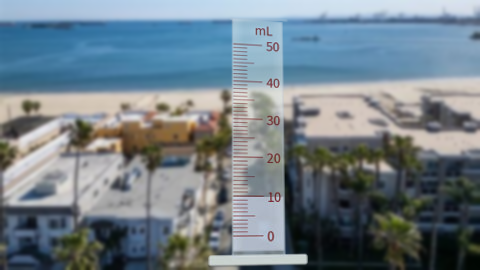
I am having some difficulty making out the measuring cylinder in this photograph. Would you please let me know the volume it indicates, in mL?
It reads 10 mL
